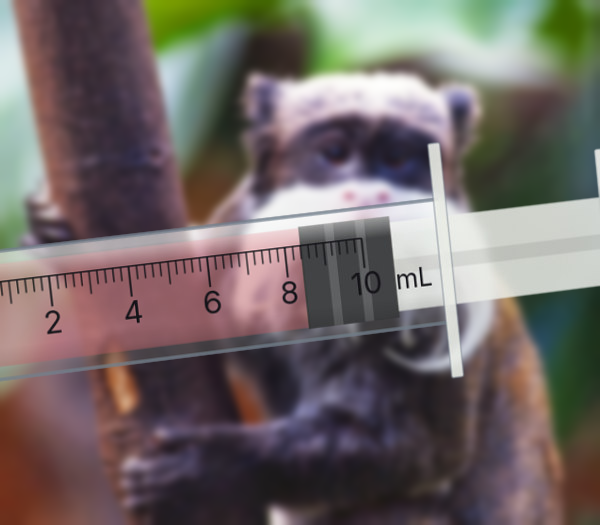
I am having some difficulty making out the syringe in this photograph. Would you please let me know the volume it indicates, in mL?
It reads 8.4 mL
